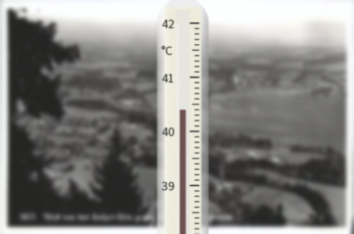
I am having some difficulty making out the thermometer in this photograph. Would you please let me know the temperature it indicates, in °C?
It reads 40.4 °C
